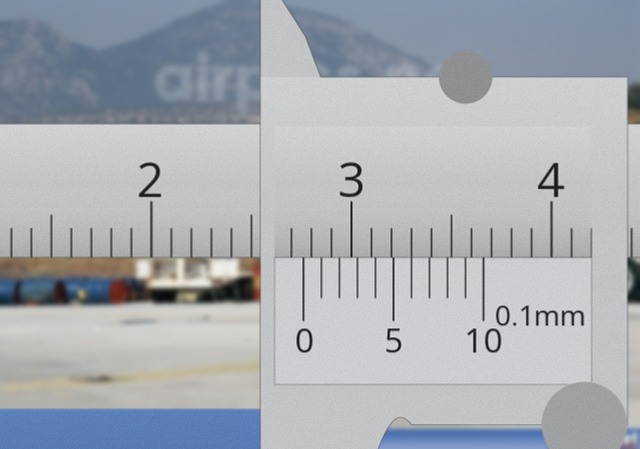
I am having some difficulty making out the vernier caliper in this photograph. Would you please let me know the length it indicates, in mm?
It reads 27.6 mm
